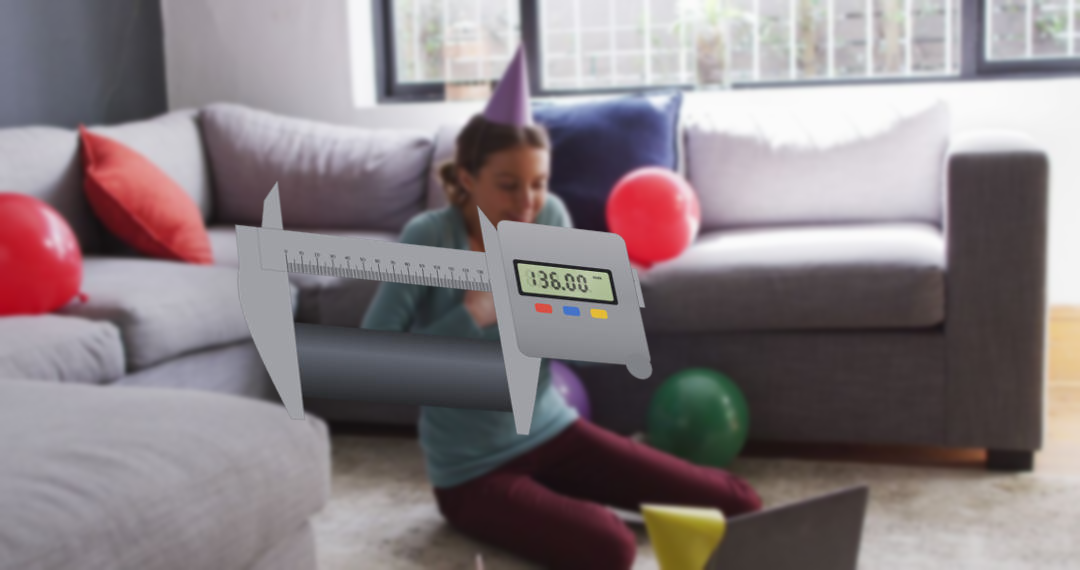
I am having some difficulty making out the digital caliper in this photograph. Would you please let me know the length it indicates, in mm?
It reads 136.00 mm
